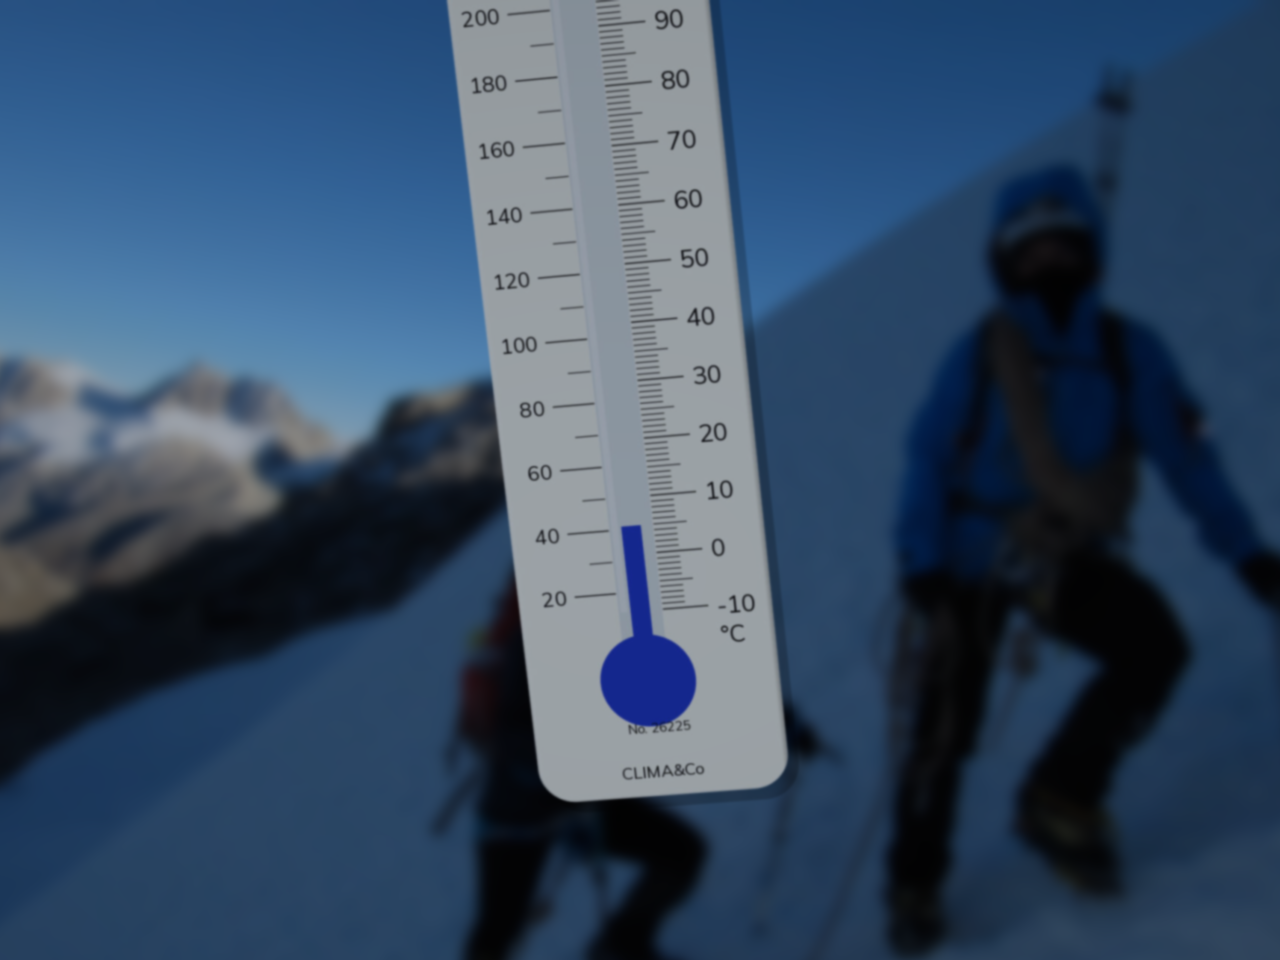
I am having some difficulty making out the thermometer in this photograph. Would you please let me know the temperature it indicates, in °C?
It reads 5 °C
